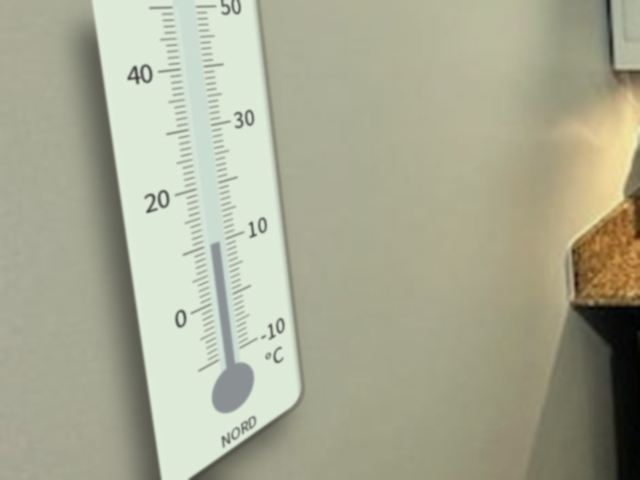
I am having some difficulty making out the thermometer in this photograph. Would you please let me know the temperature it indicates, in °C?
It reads 10 °C
